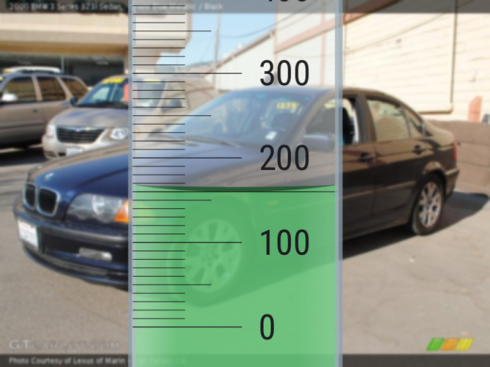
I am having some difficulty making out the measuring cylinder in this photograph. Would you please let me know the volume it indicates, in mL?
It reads 160 mL
